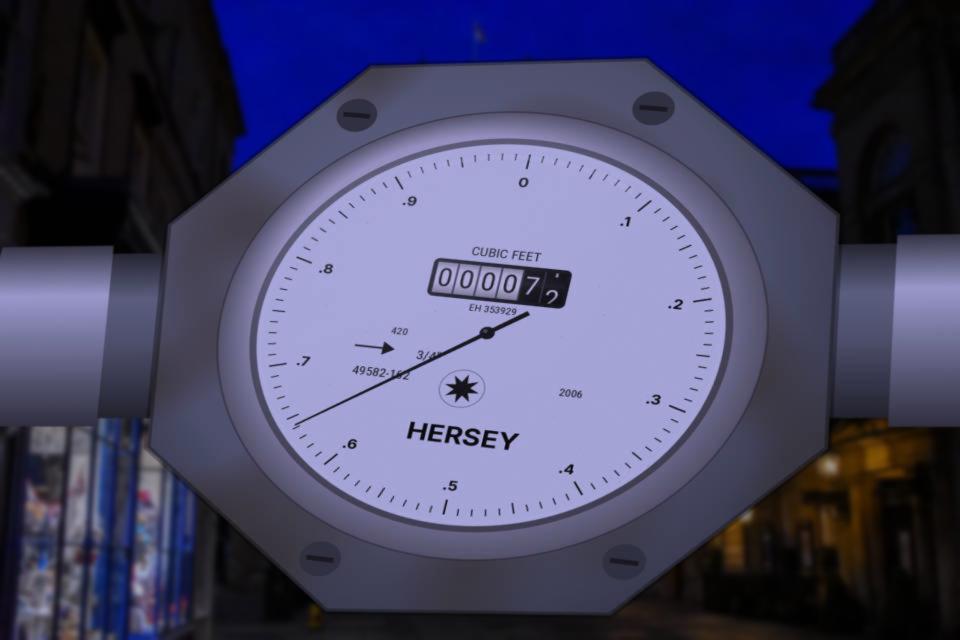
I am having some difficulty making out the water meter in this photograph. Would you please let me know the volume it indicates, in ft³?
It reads 71.64 ft³
